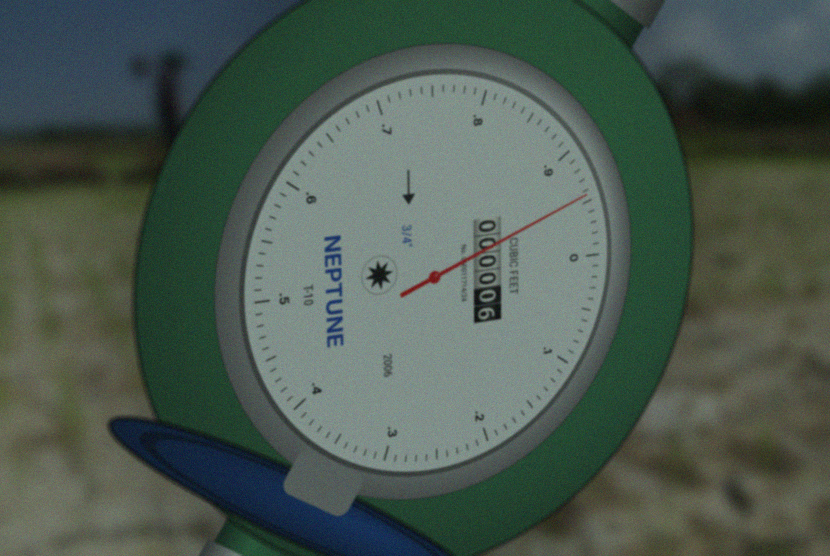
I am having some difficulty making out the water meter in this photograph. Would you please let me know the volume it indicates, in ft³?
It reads 5.94 ft³
